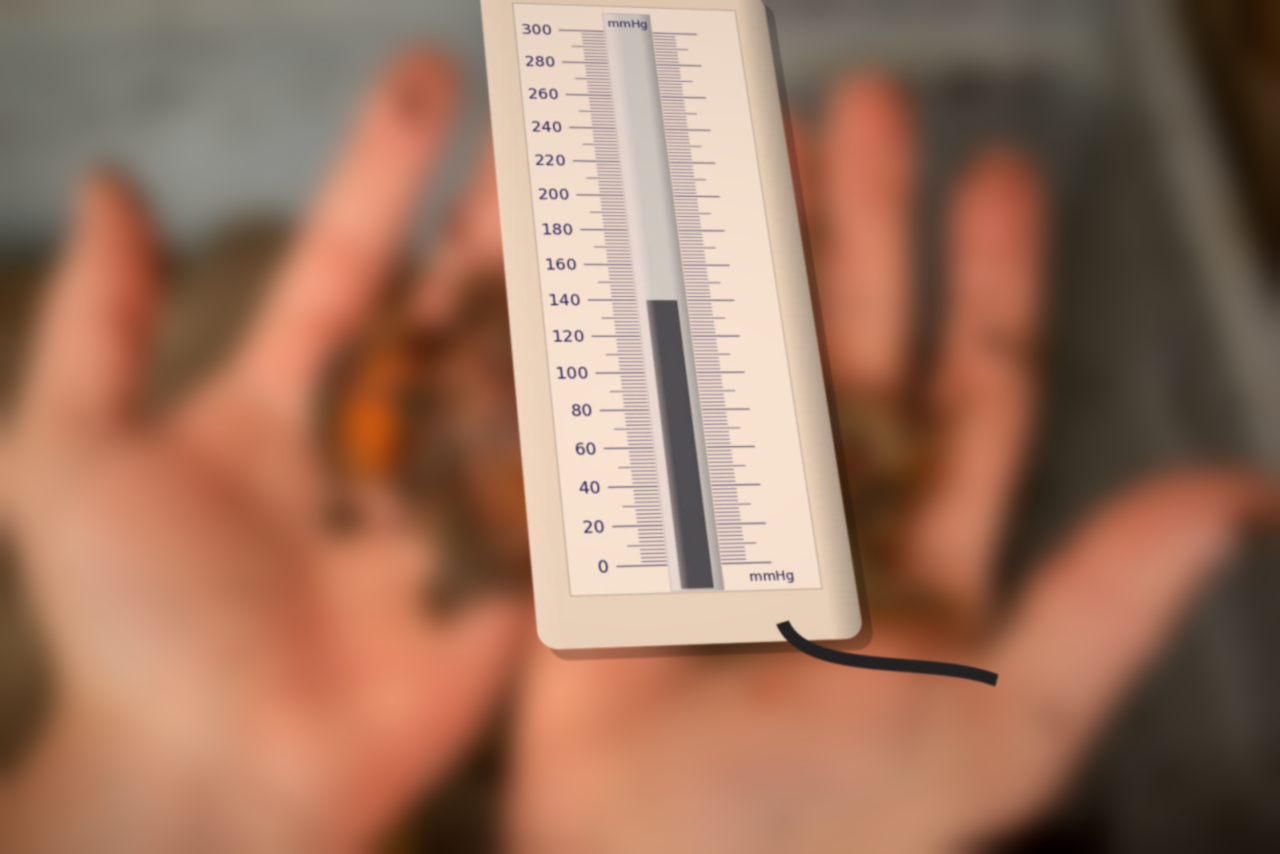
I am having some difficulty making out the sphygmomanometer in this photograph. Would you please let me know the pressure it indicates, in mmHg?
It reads 140 mmHg
